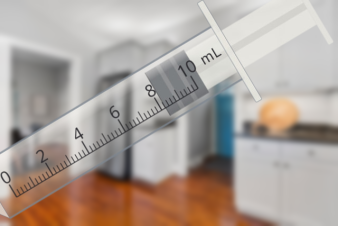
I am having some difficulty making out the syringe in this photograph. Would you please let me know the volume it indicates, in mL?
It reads 8.2 mL
